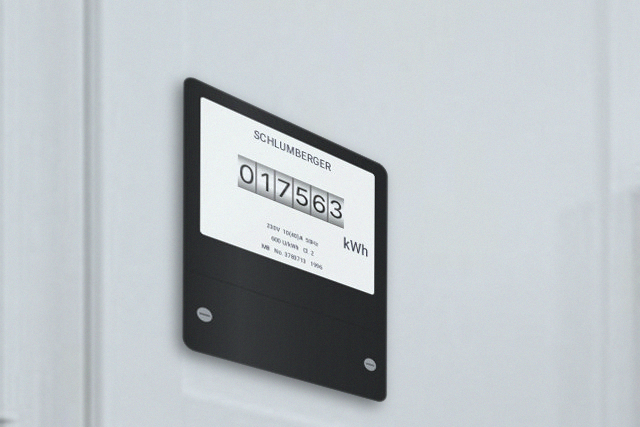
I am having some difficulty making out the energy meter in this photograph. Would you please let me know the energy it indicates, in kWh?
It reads 17563 kWh
